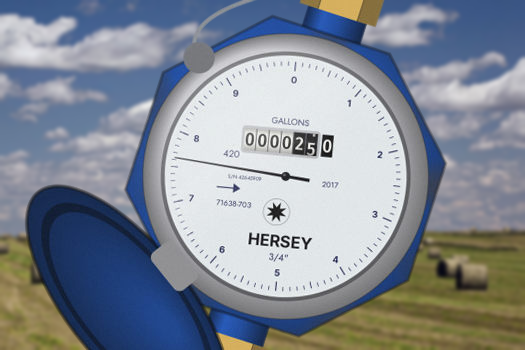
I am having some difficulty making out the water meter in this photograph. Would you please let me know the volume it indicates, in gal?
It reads 247.6 gal
